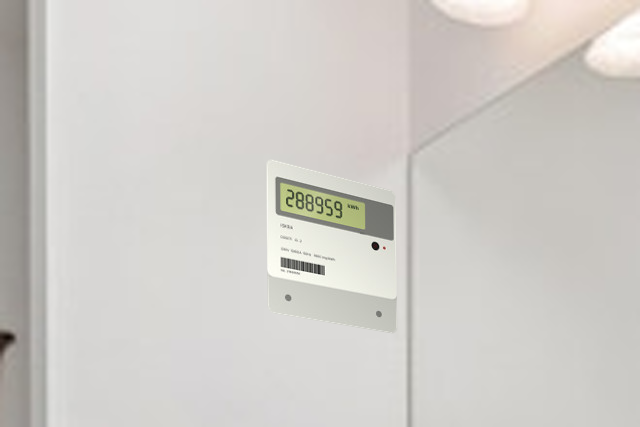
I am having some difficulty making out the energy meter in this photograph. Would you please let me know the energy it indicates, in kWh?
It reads 288959 kWh
